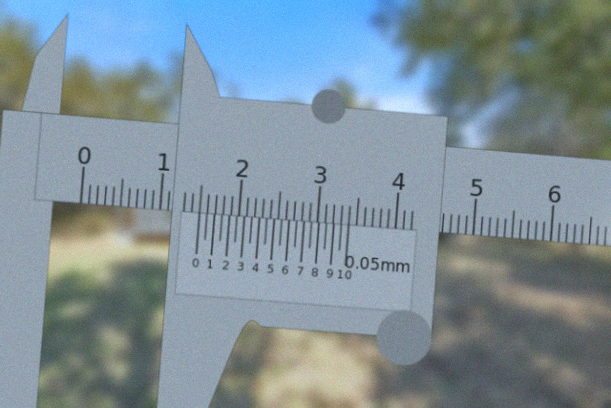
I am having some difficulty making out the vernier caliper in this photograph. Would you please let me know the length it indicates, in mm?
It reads 15.0 mm
